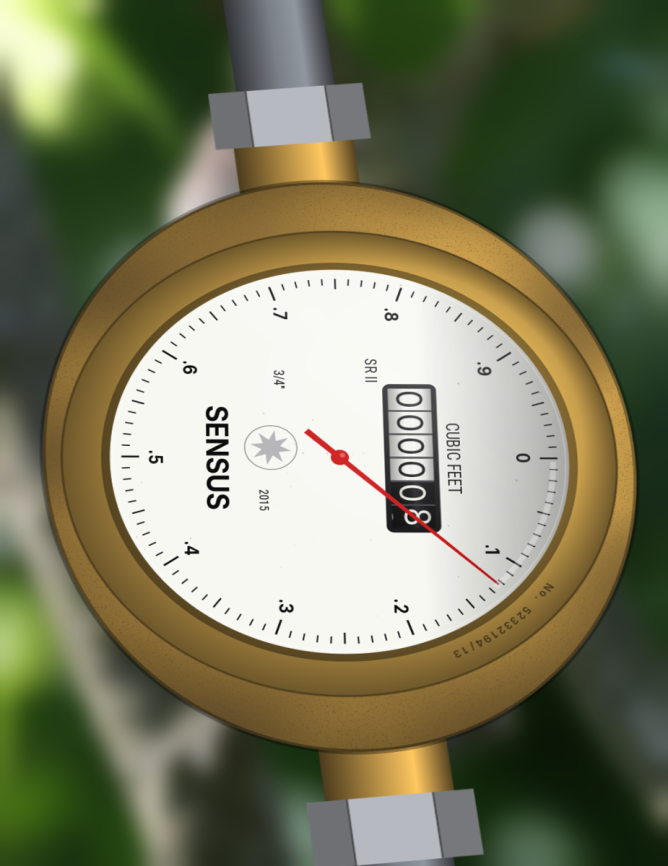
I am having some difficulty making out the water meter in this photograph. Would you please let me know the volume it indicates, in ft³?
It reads 8.12 ft³
